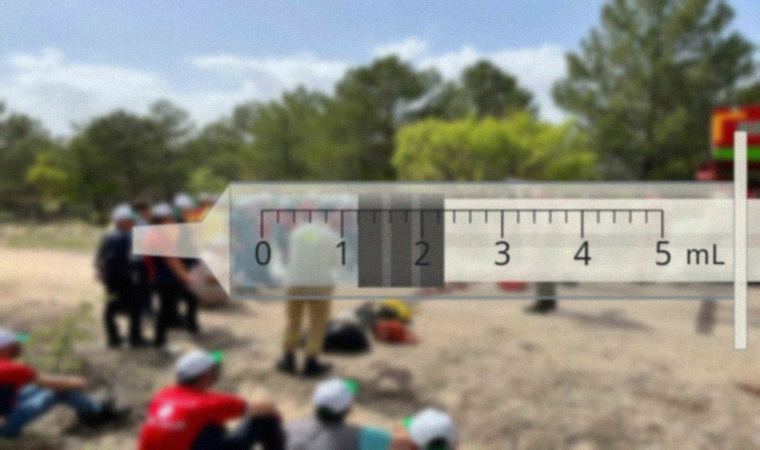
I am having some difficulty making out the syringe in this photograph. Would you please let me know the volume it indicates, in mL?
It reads 1.2 mL
